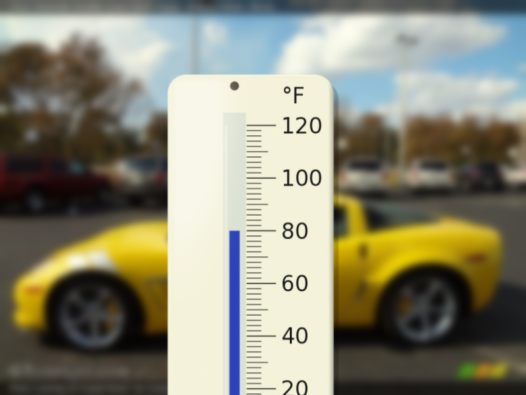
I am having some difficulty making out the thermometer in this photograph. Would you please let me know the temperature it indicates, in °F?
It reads 80 °F
